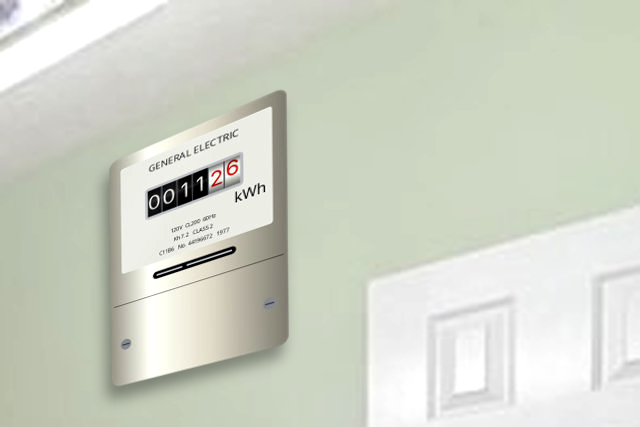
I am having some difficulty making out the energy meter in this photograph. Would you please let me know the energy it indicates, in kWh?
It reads 11.26 kWh
